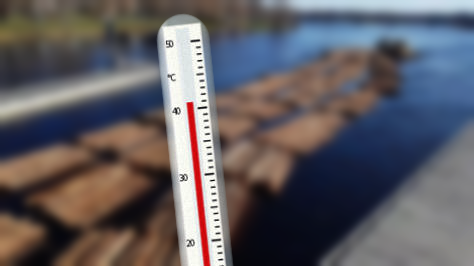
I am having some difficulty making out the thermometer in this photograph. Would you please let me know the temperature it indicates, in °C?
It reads 41 °C
